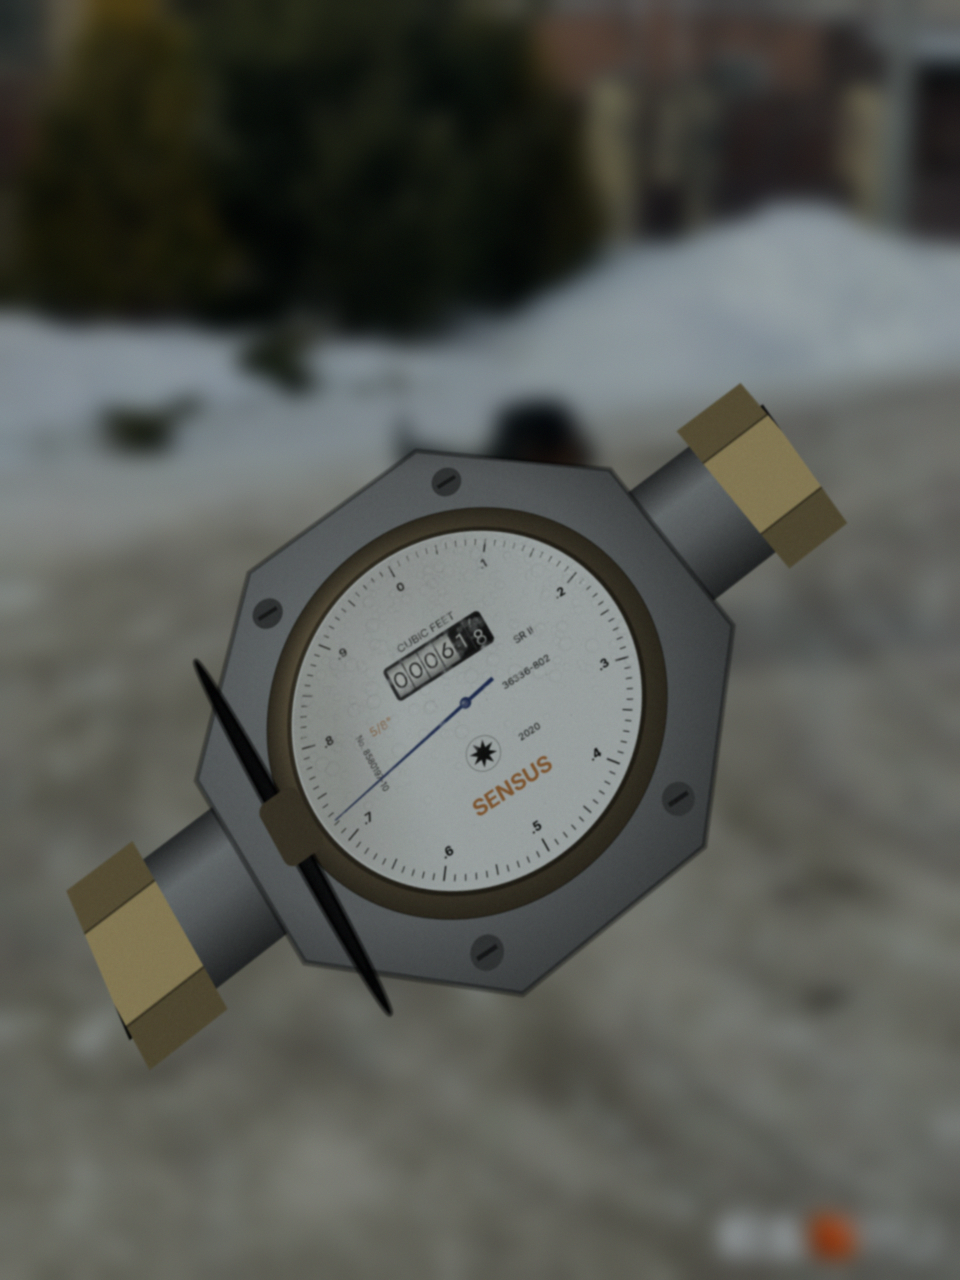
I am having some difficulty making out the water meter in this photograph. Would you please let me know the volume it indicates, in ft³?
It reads 617.72 ft³
